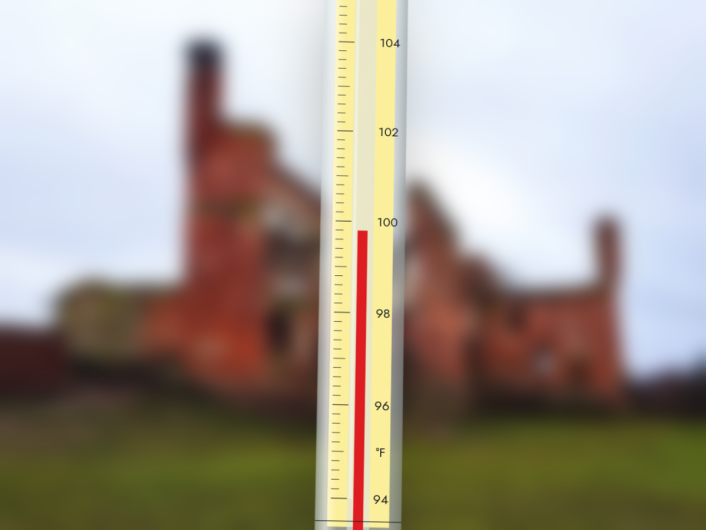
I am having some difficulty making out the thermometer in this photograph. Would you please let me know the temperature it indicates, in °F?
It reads 99.8 °F
